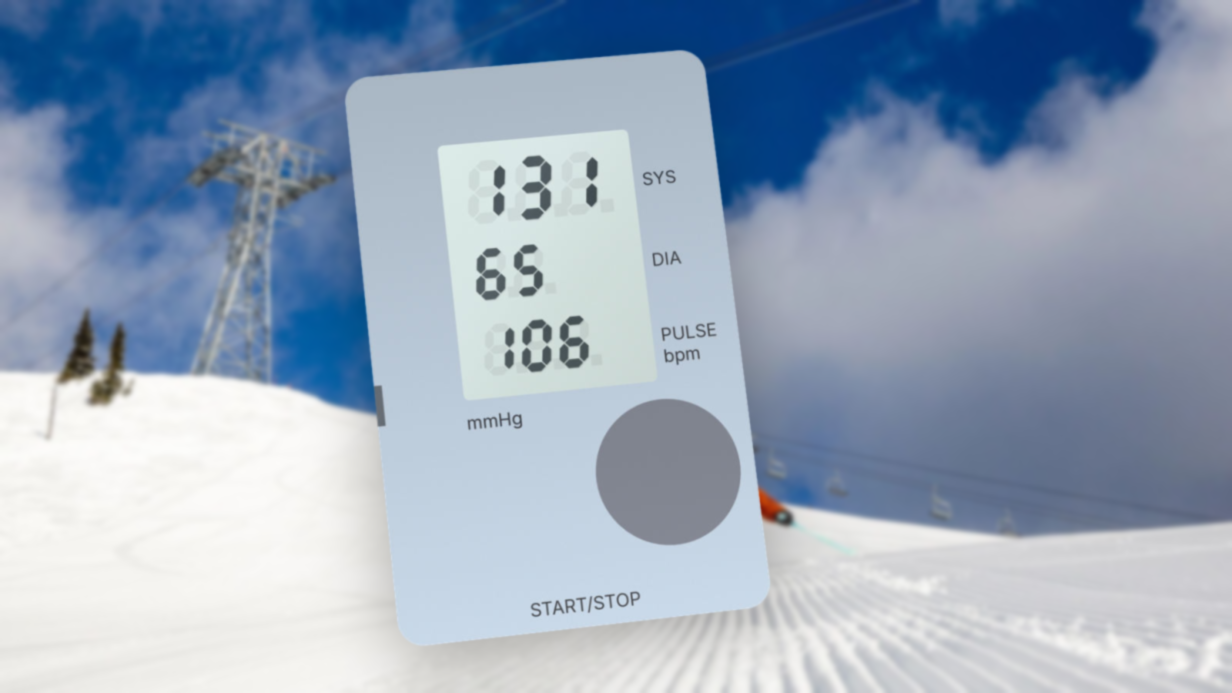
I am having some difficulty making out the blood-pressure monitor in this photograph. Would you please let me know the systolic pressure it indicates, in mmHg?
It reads 131 mmHg
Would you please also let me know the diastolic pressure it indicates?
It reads 65 mmHg
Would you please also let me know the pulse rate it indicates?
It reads 106 bpm
